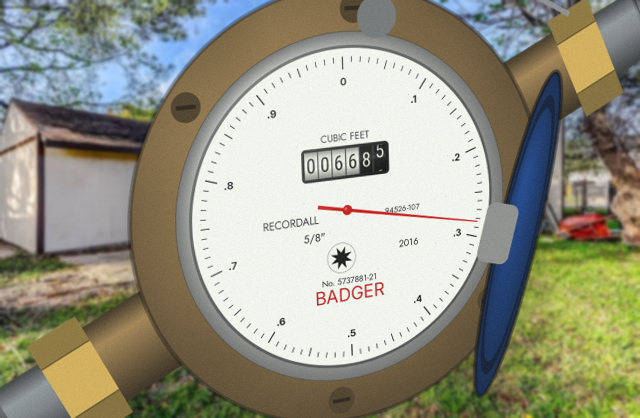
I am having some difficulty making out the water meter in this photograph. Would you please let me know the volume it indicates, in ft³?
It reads 6685.28 ft³
